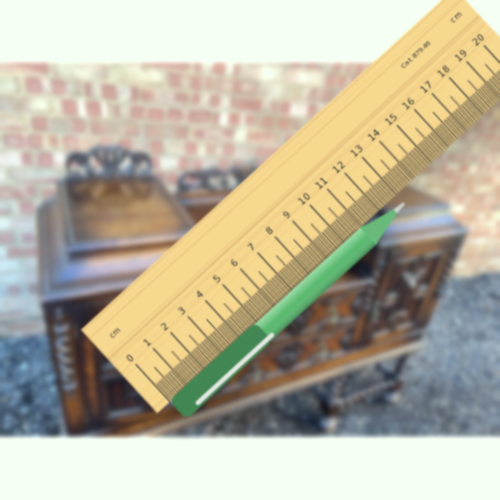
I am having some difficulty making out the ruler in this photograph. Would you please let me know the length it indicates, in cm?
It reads 13 cm
